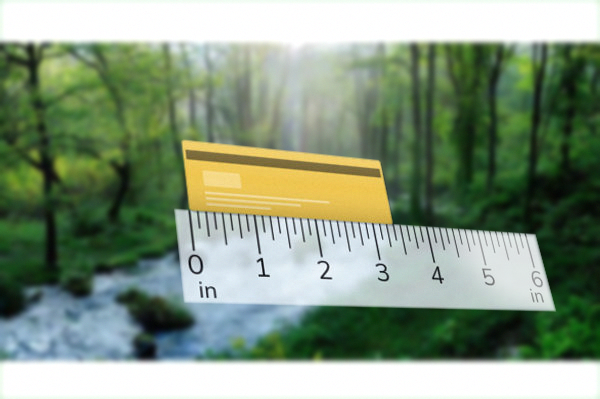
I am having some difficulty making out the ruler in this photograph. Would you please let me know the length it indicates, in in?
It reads 3.375 in
